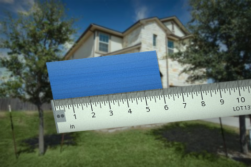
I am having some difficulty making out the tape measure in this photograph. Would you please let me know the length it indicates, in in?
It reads 6 in
